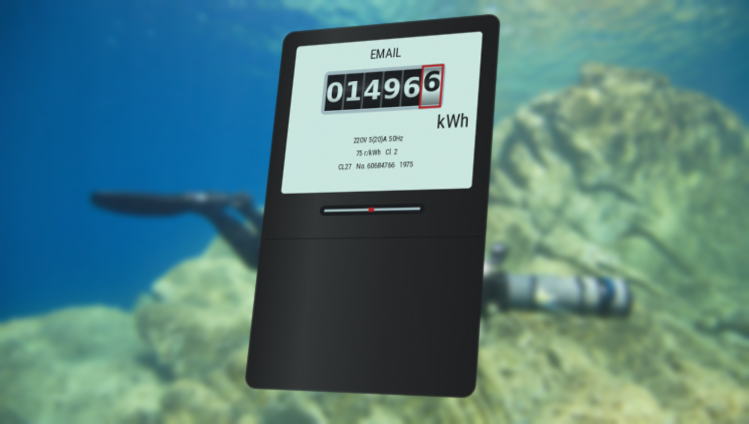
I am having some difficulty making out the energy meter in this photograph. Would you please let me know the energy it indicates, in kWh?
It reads 1496.6 kWh
